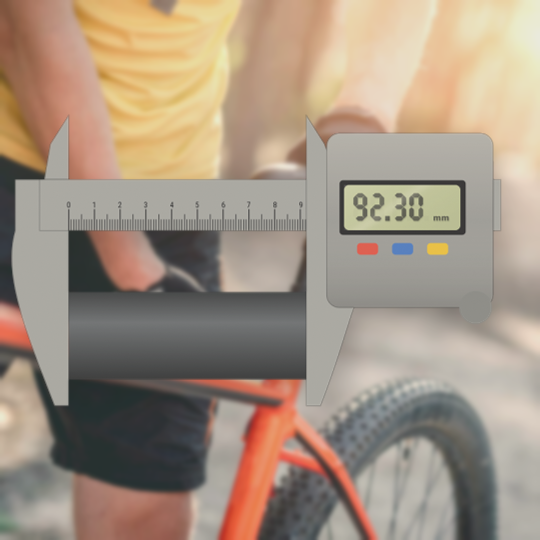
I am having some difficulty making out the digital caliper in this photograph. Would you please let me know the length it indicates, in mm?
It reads 92.30 mm
